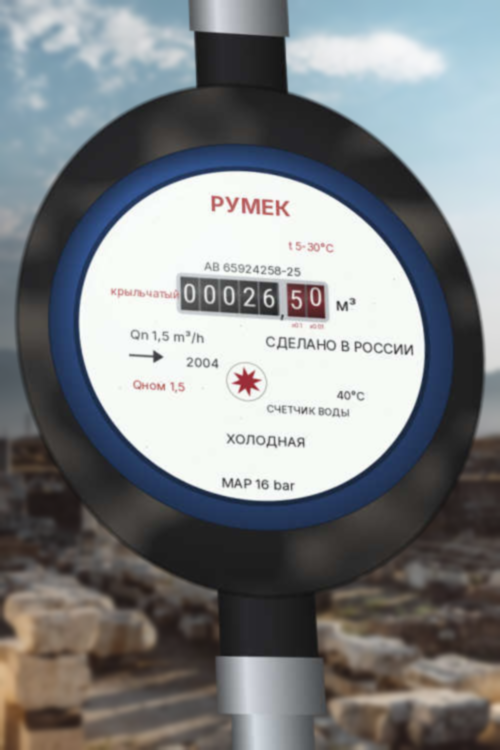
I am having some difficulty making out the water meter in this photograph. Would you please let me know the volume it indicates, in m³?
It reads 26.50 m³
